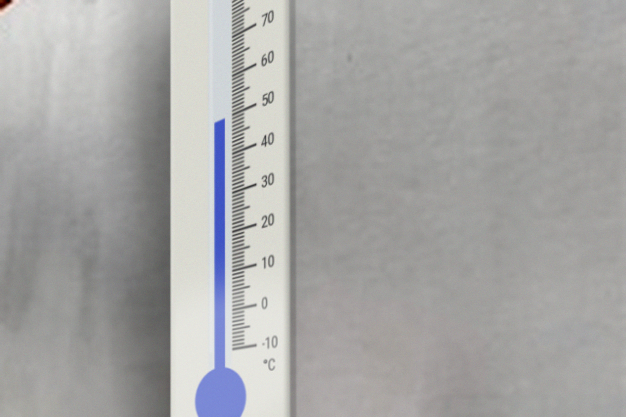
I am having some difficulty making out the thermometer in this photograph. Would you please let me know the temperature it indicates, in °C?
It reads 50 °C
